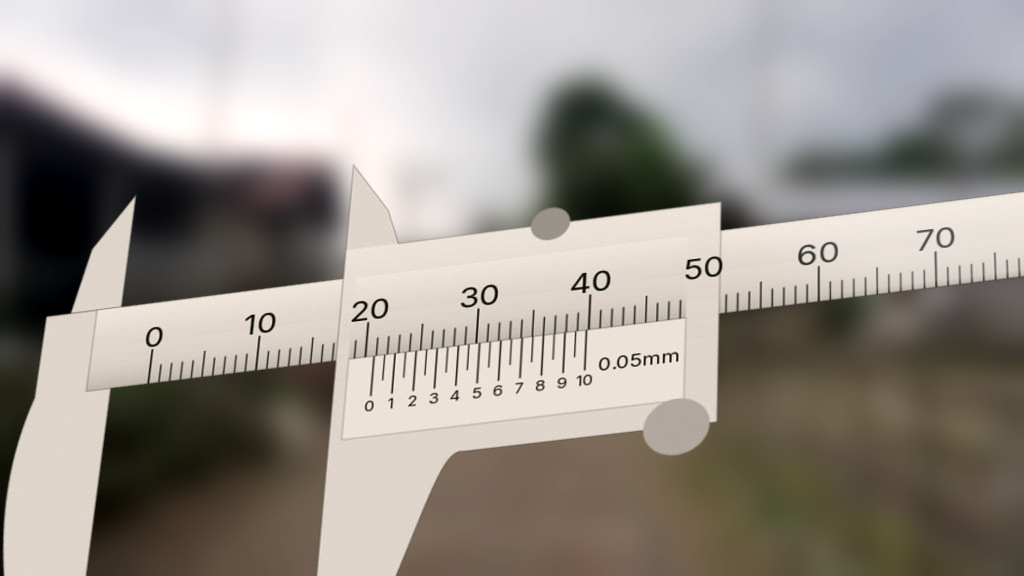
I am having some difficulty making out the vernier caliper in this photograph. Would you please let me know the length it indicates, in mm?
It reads 20.8 mm
